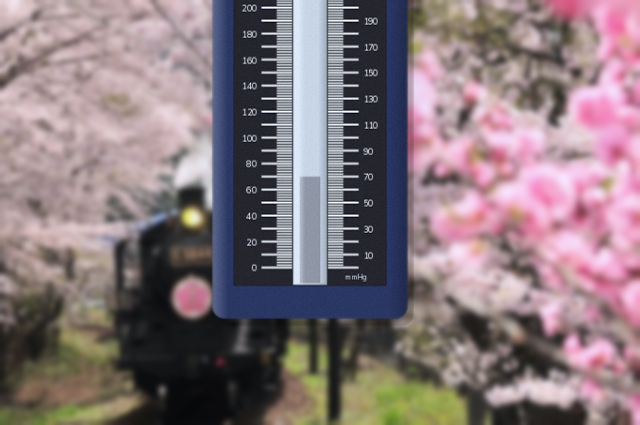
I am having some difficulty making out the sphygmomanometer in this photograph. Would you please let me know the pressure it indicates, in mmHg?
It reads 70 mmHg
